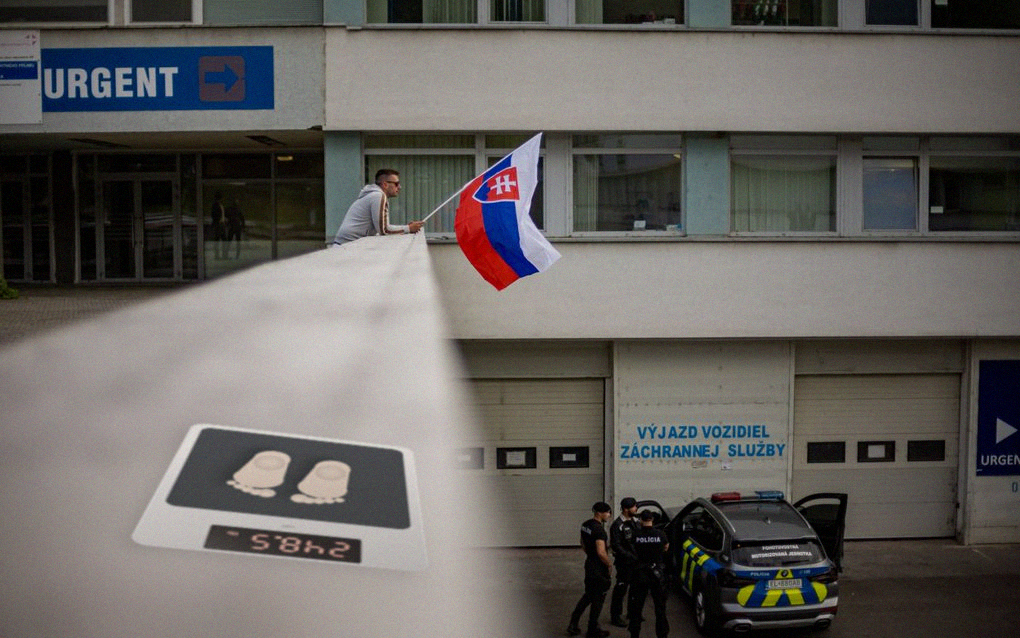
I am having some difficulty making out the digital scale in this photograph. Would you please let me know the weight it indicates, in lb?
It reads 248.5 lb
